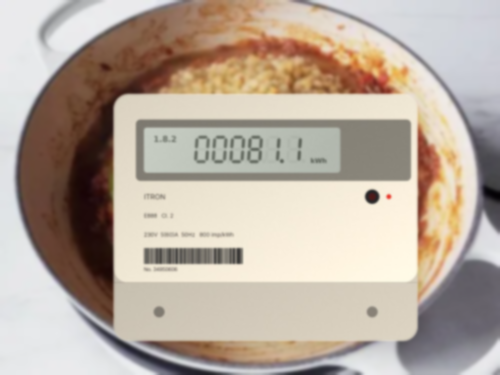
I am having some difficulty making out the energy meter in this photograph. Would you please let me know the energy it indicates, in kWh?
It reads 81.1 kWh
